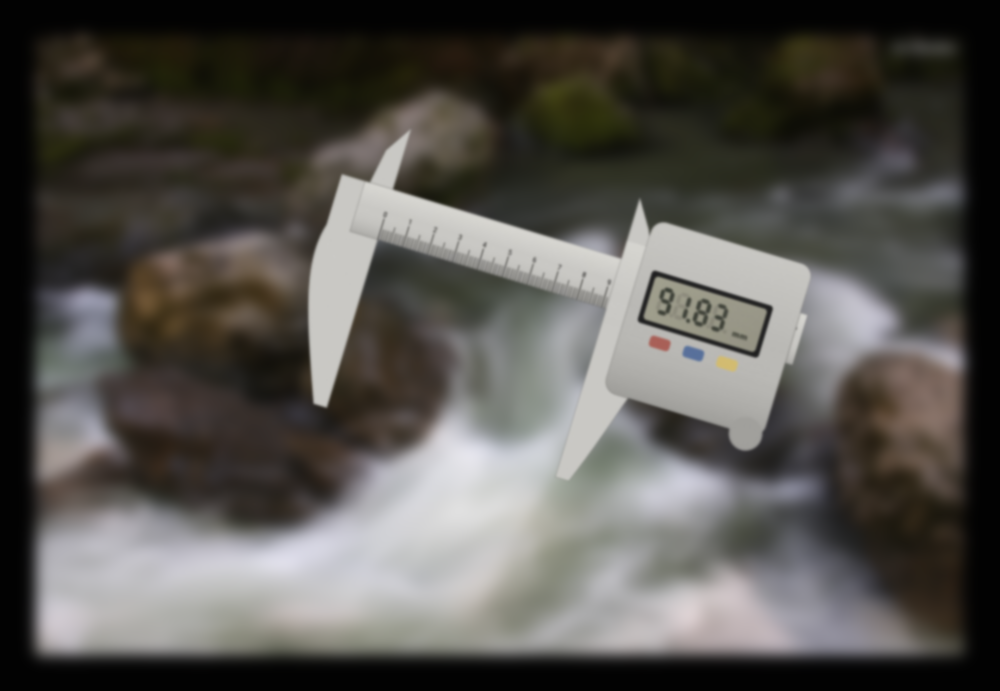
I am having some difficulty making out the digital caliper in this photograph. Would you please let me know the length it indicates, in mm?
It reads 91.83 mm
